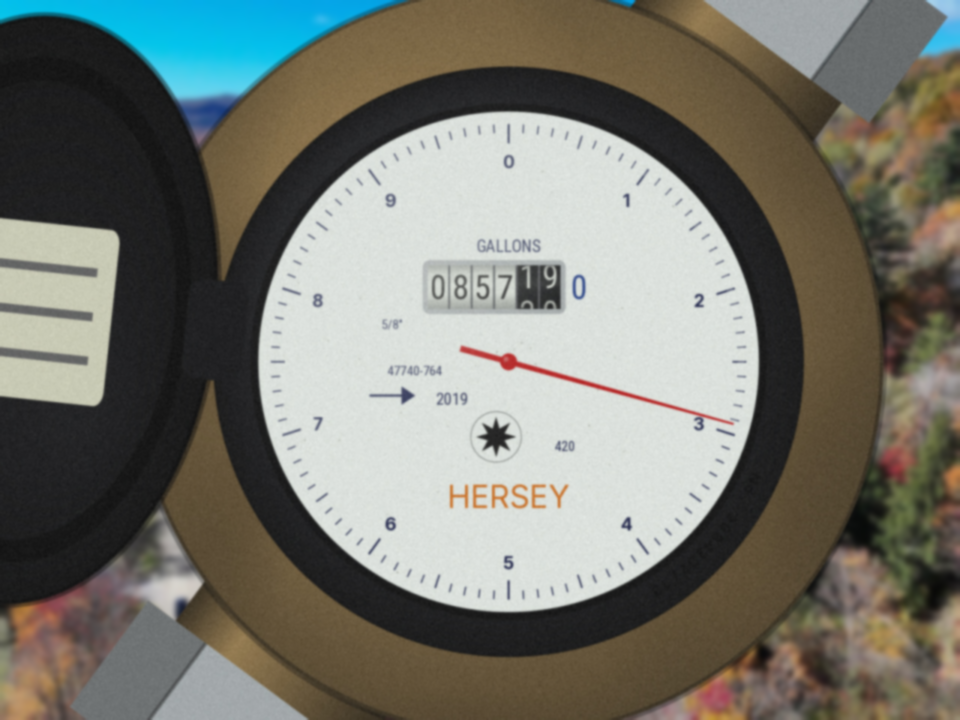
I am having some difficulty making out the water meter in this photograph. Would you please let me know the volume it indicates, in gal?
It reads 857192.9 gal
